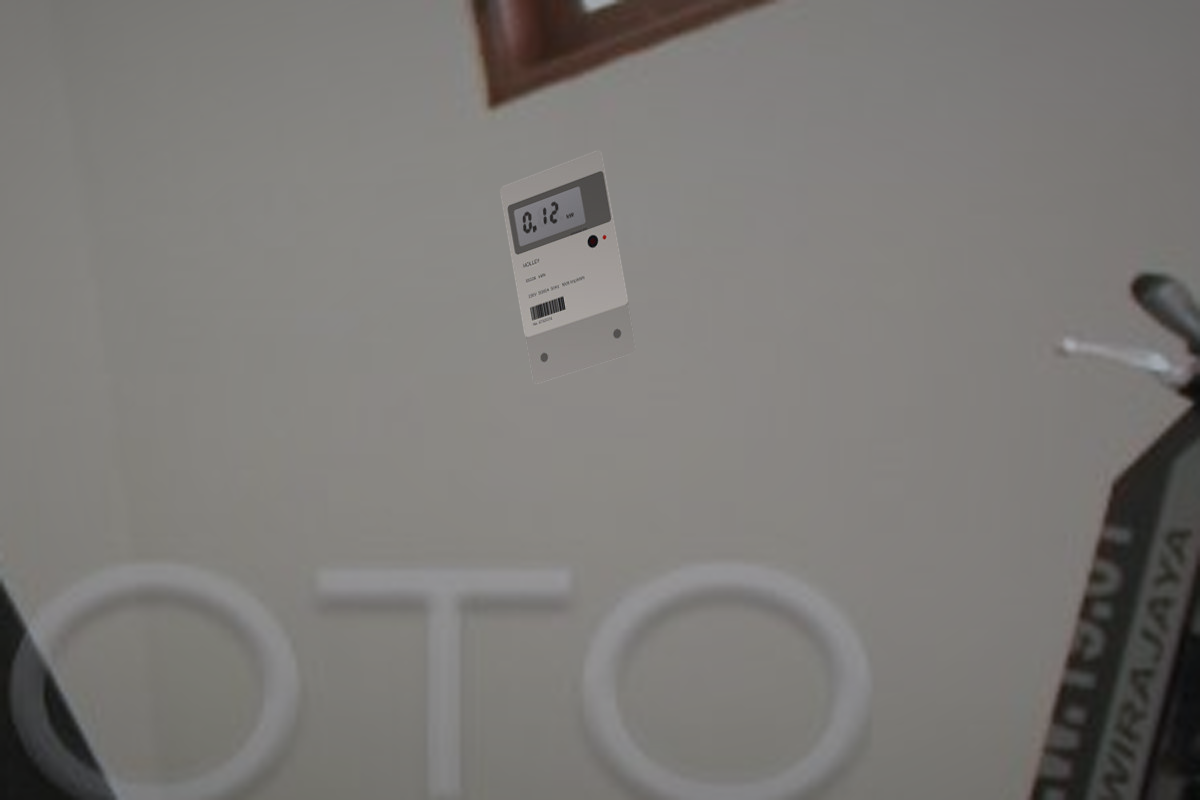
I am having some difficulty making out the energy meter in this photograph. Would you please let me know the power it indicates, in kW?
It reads 0.12 kW
